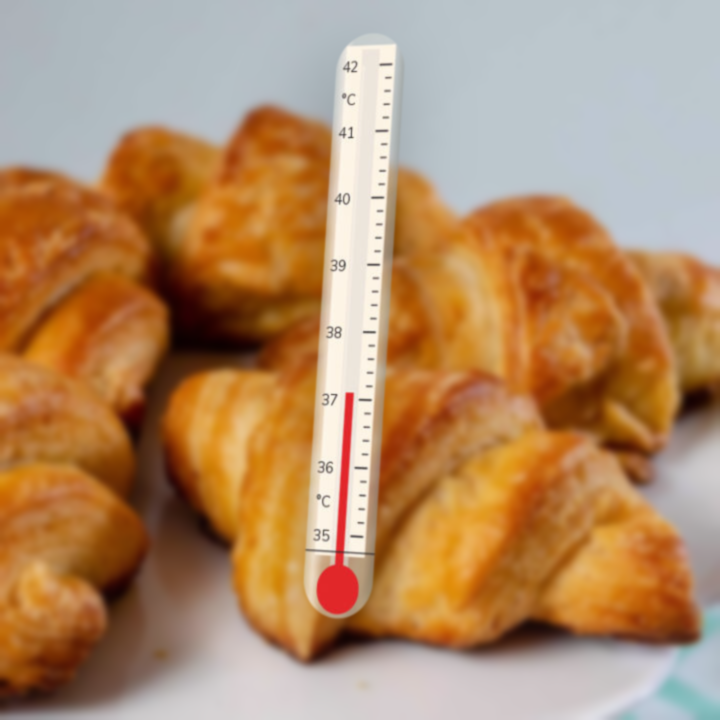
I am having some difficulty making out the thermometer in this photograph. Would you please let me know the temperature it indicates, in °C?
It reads 37.1 °C
